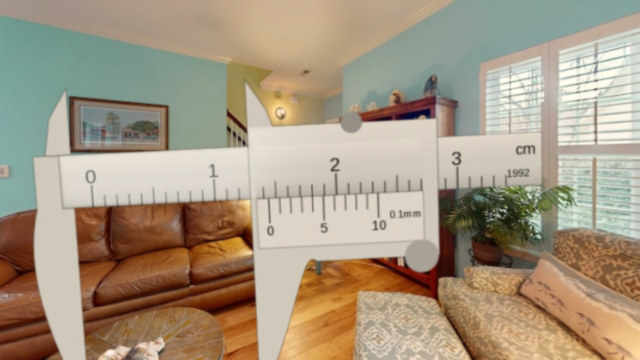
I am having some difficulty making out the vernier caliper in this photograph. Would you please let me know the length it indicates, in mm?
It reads 14.4 mm
